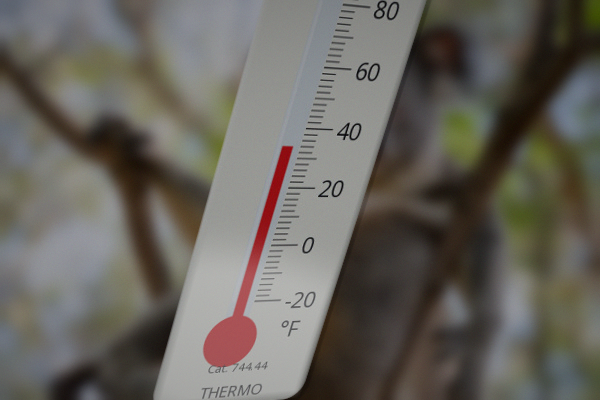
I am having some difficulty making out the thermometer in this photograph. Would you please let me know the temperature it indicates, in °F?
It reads 34 °F
